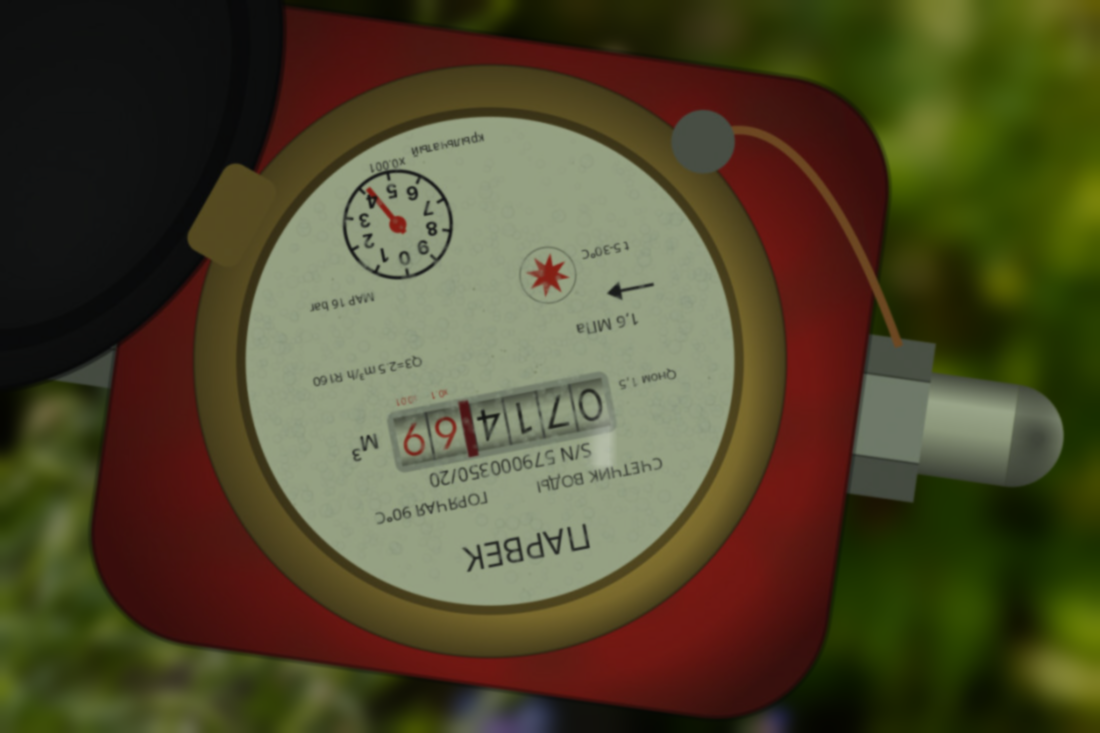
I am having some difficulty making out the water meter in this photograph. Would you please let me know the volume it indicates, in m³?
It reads 714.694 m³
